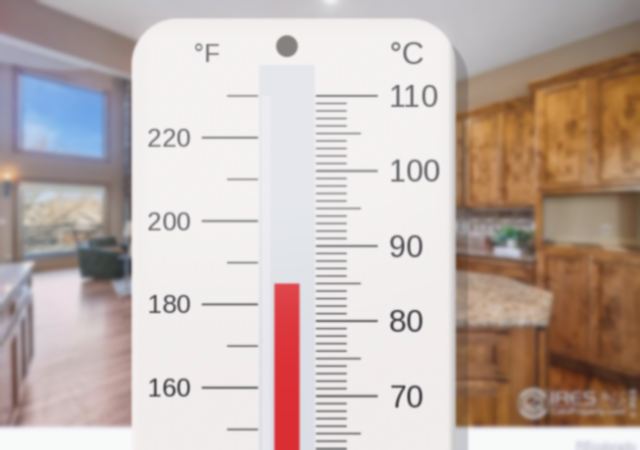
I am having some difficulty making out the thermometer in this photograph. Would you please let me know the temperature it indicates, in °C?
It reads 85 °C
